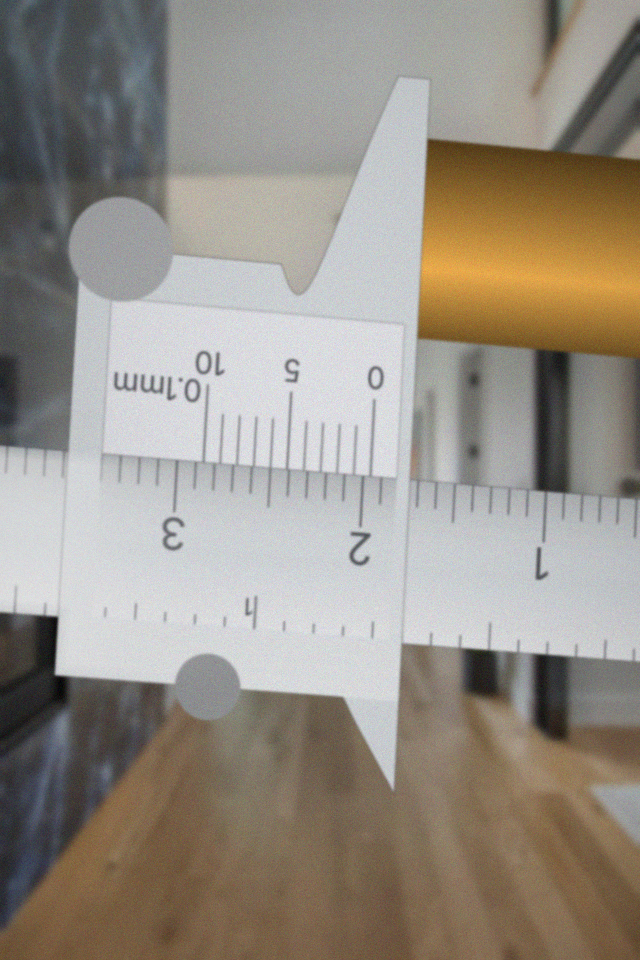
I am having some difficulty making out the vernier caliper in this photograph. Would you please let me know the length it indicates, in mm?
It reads 19.6 mm
